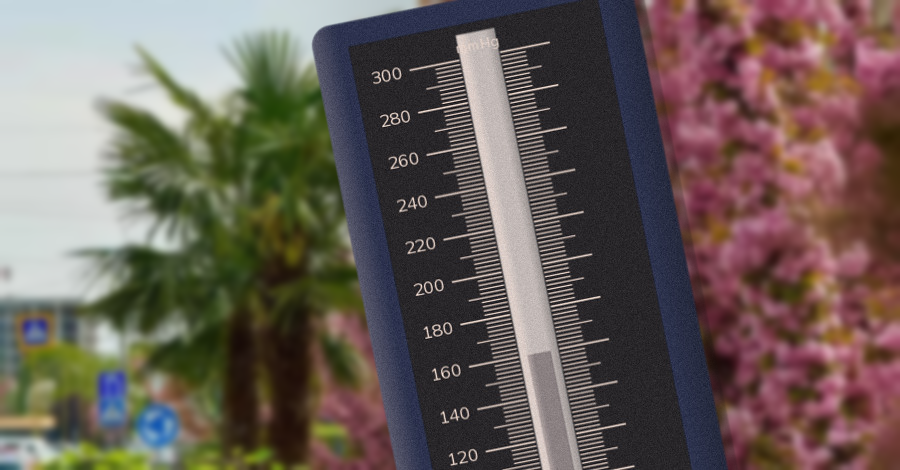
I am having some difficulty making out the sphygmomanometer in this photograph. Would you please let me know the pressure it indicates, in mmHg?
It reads 160 mmHg
